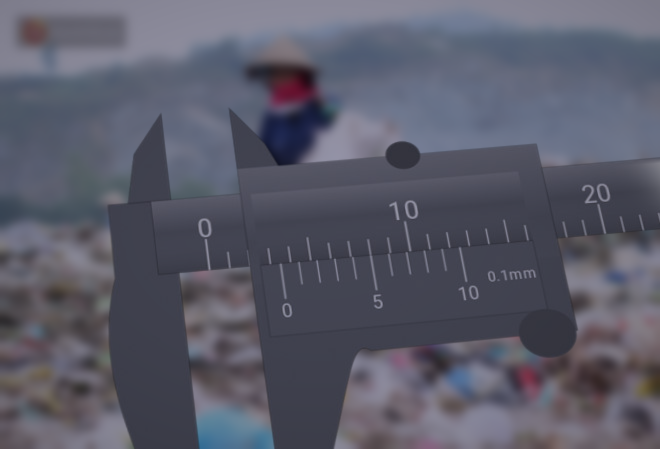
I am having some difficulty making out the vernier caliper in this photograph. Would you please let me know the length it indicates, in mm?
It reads 3.5 mm
